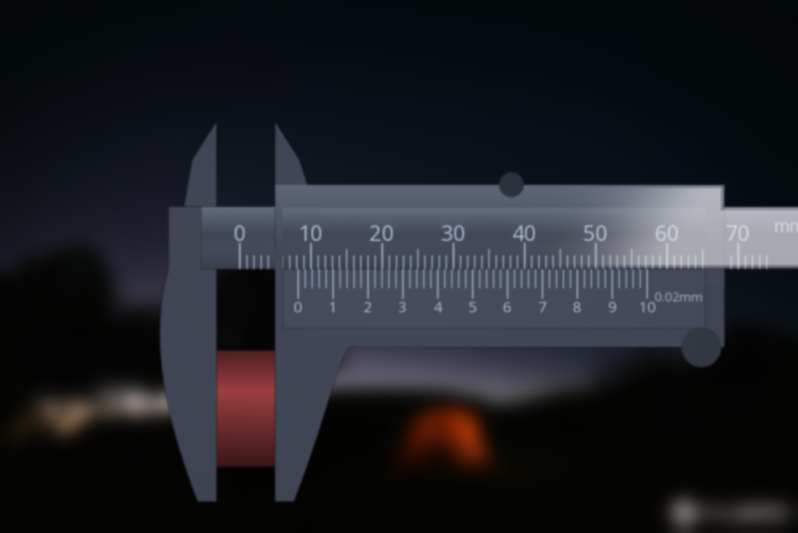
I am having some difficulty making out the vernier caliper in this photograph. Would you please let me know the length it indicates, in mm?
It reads 8.2 mm
